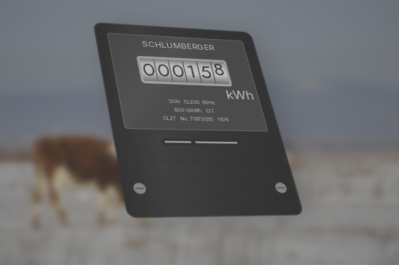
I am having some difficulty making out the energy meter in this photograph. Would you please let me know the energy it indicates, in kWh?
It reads 158 kWh
